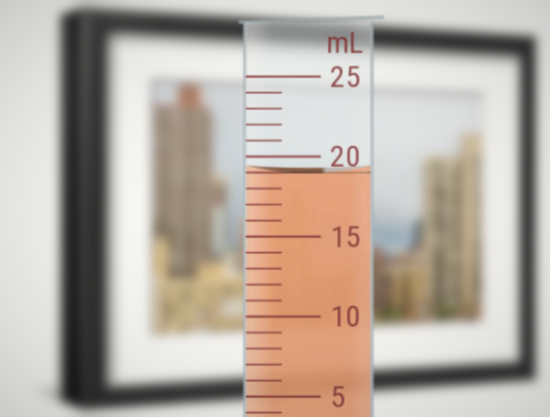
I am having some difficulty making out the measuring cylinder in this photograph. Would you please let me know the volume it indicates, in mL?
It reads 19 mL
